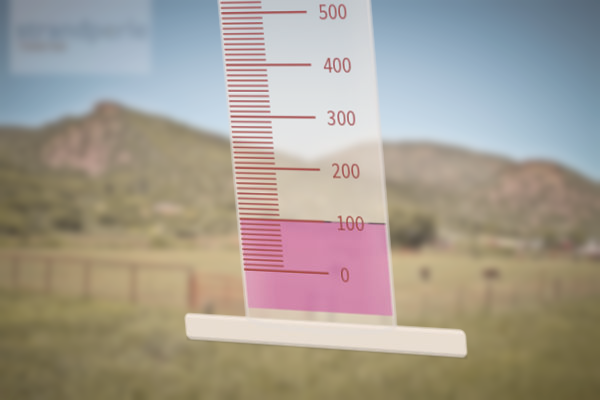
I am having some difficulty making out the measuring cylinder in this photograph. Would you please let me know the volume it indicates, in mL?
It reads 100 mL
